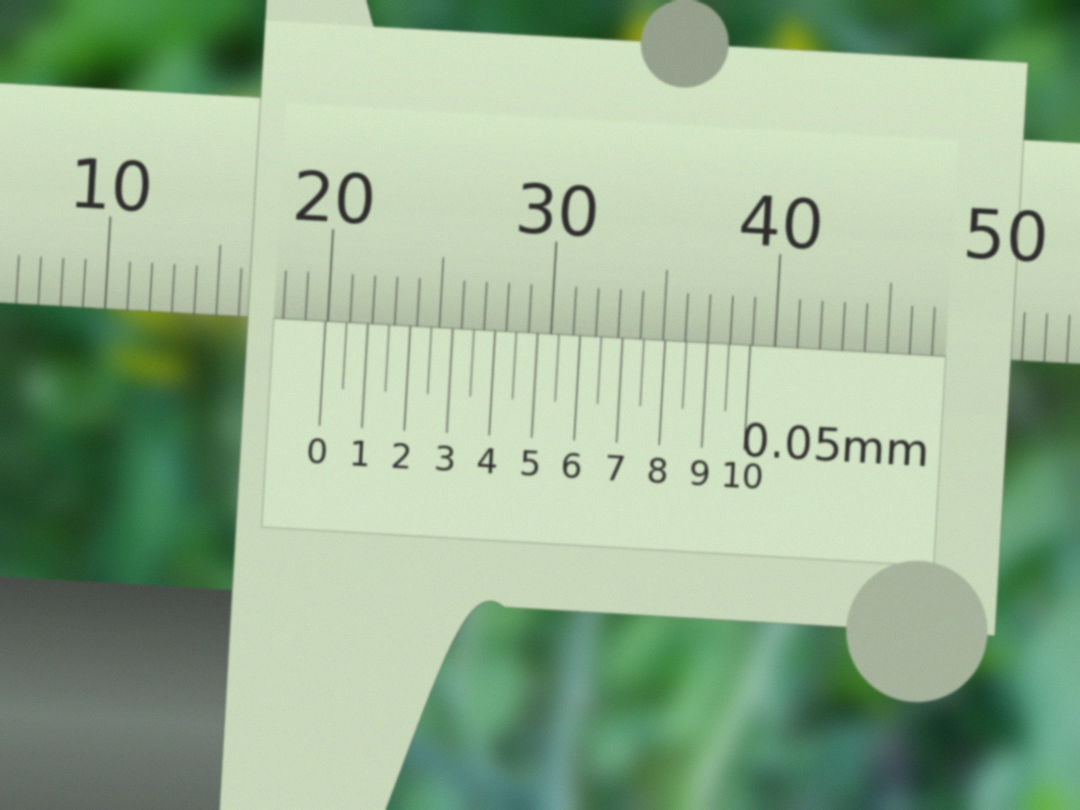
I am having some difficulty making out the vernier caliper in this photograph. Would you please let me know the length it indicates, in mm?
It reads 19.9 mm
